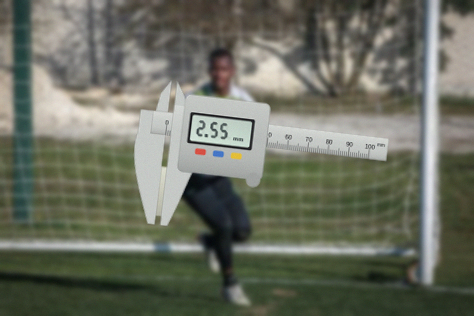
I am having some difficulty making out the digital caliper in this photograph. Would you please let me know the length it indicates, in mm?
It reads 2.55 mm
